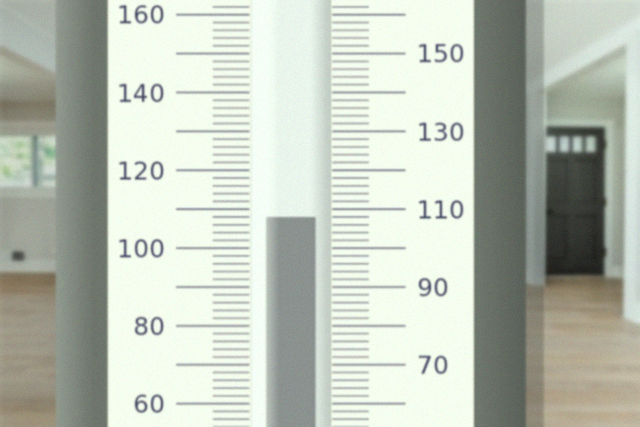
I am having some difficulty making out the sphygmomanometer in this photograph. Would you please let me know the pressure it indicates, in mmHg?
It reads 108 mmHg
